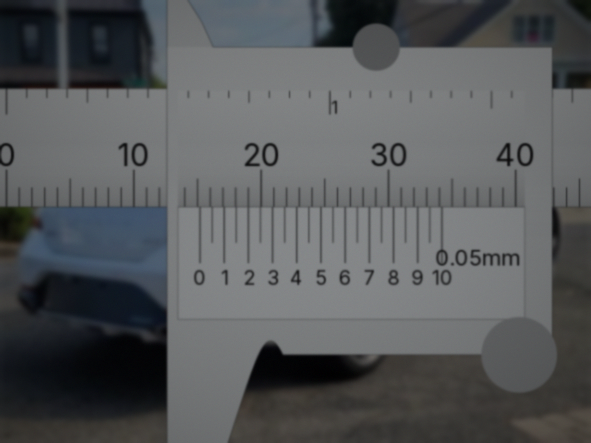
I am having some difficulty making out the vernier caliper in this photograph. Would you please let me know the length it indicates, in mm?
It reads 15.2 mm
